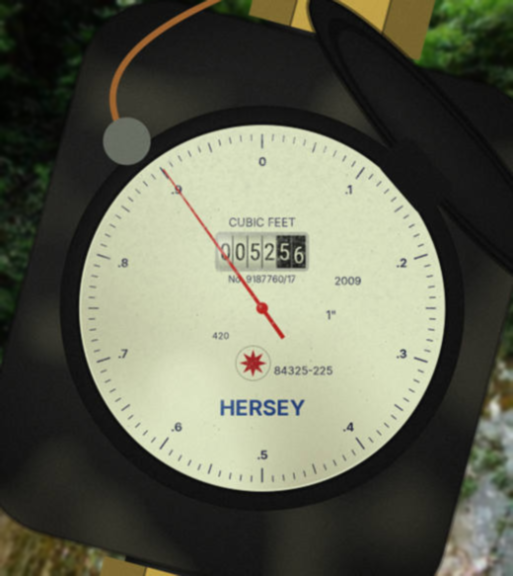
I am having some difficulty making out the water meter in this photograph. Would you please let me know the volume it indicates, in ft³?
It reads 5255.90 ft³
